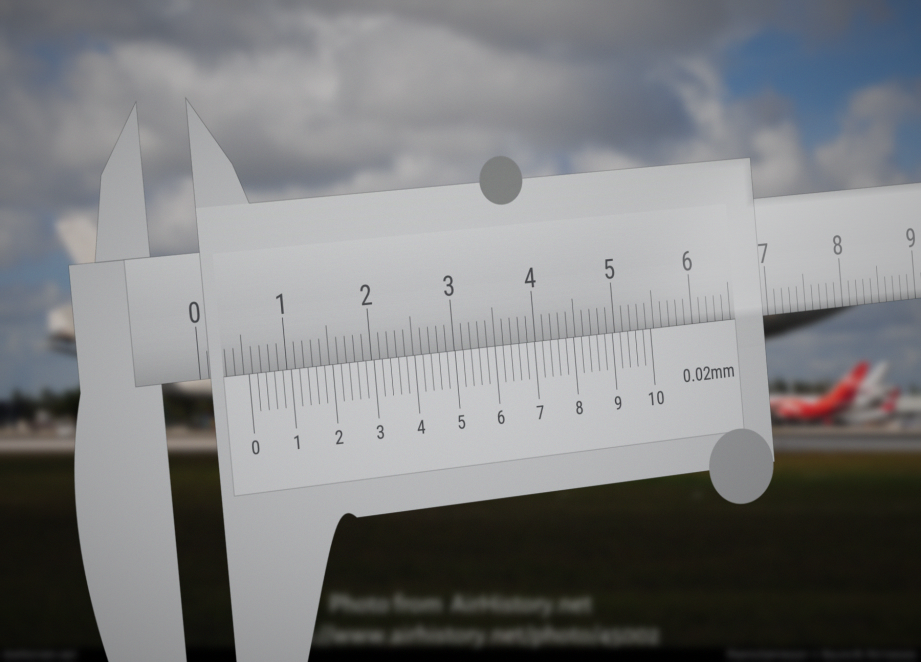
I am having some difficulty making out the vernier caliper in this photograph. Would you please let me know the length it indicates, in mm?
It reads 5.6 mm
